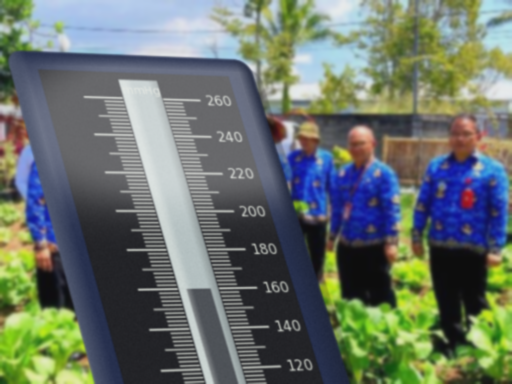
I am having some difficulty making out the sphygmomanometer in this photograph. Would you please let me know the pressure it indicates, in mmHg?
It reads 160 mmHg
